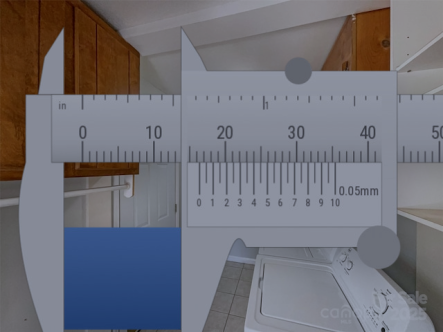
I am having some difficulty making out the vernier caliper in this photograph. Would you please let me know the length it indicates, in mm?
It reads 16.4 mm
